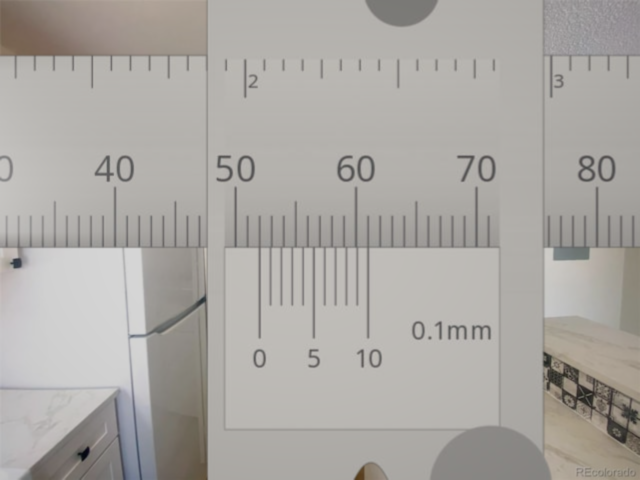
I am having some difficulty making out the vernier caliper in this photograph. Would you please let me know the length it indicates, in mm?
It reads 52.0 mm
